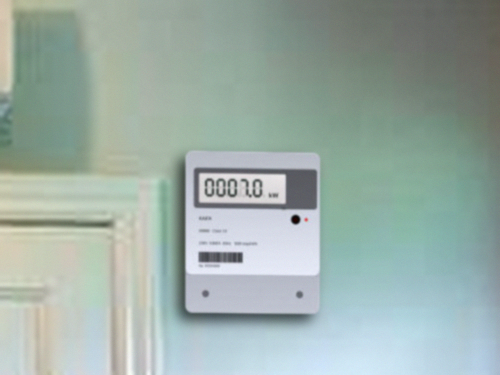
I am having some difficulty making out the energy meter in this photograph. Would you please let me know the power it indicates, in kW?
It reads 7.0 kW
